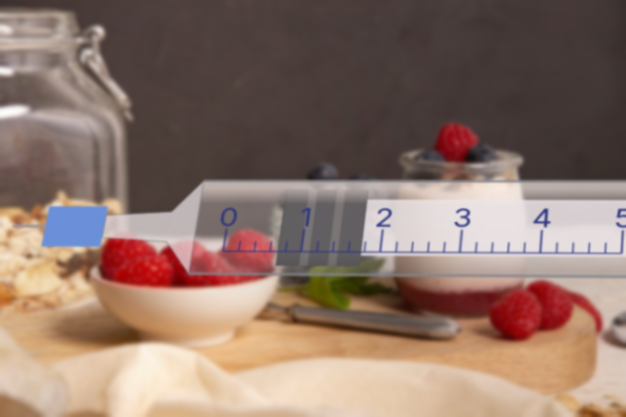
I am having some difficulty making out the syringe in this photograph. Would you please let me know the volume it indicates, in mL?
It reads 0.7 mL
